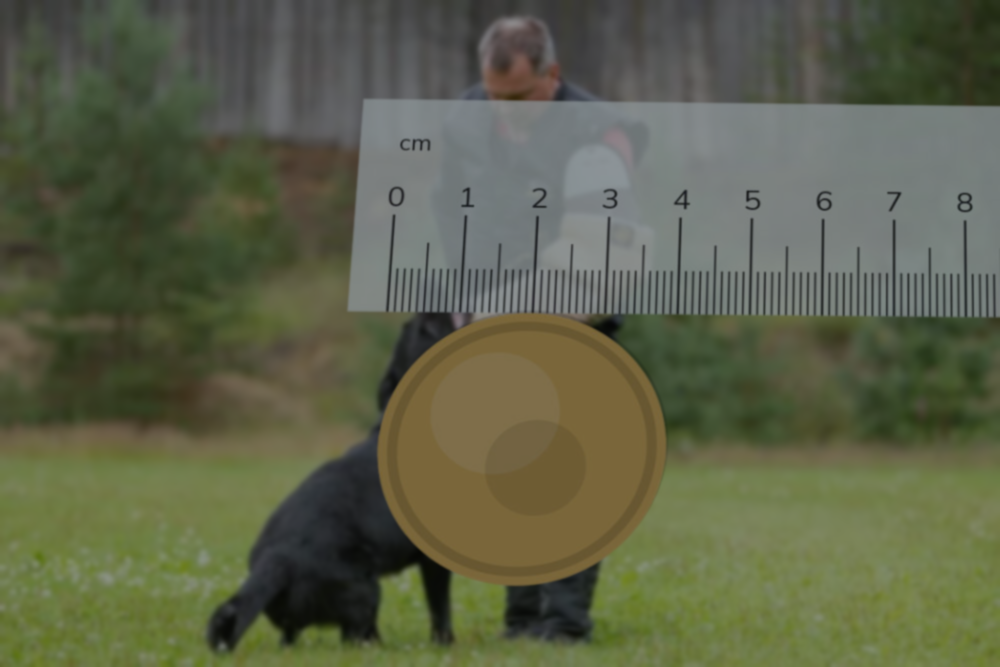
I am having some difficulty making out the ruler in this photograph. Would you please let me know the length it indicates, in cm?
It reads 3.9 cm
